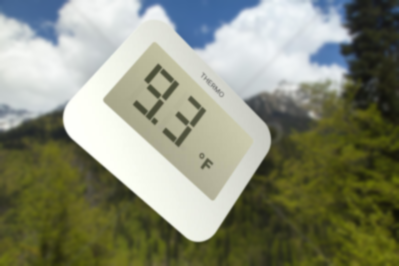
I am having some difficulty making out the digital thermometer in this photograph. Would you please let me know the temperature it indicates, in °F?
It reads 9.3 °F
